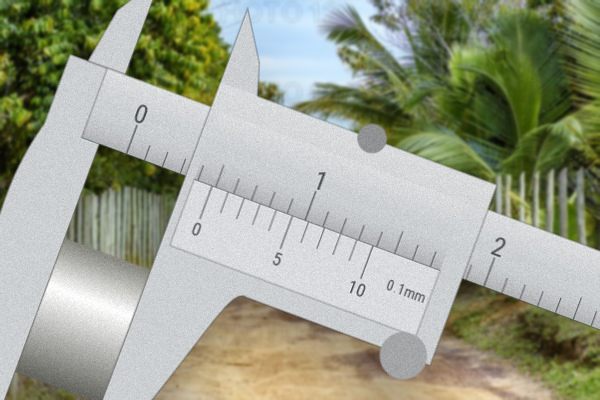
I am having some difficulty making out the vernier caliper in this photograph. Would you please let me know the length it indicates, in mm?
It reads 4.8 mm
